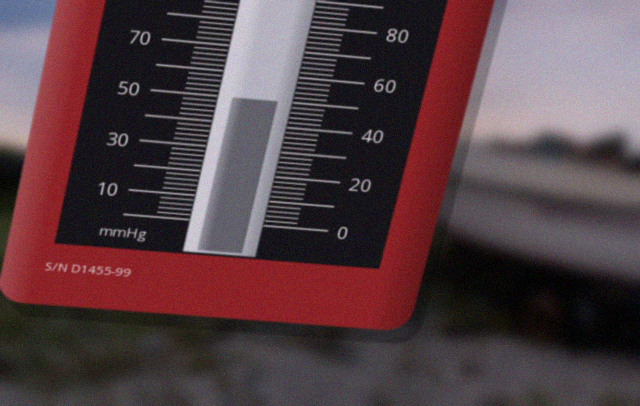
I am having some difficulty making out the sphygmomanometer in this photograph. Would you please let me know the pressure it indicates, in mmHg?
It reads 50 mmHg
